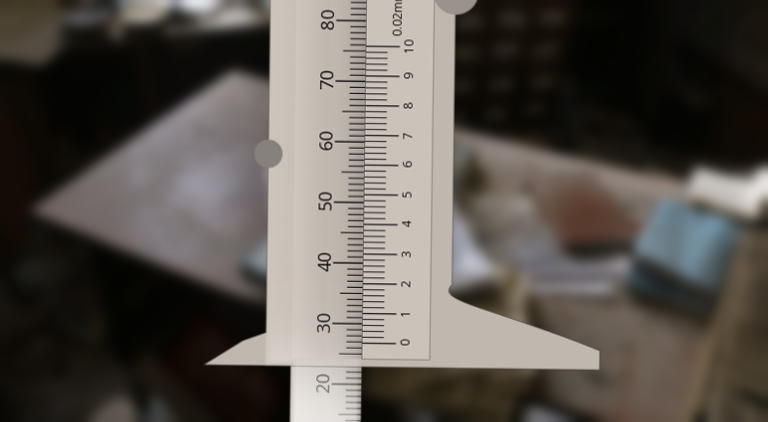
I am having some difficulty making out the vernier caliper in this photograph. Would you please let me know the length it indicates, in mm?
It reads 26.8 mm
